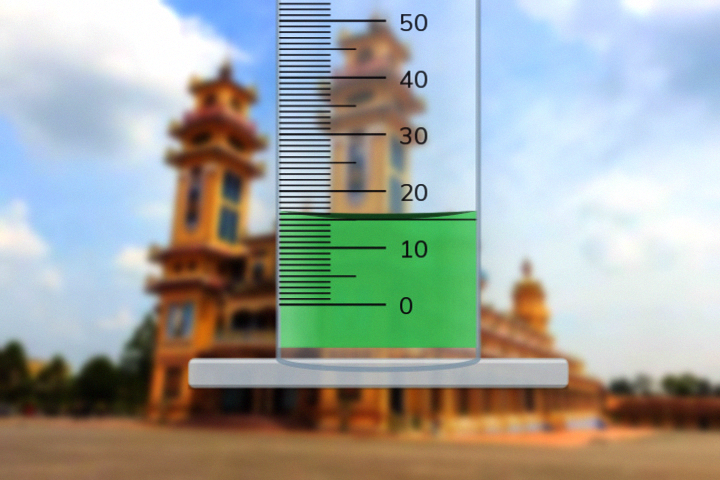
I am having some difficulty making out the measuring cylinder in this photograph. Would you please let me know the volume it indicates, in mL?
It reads 15 mL
